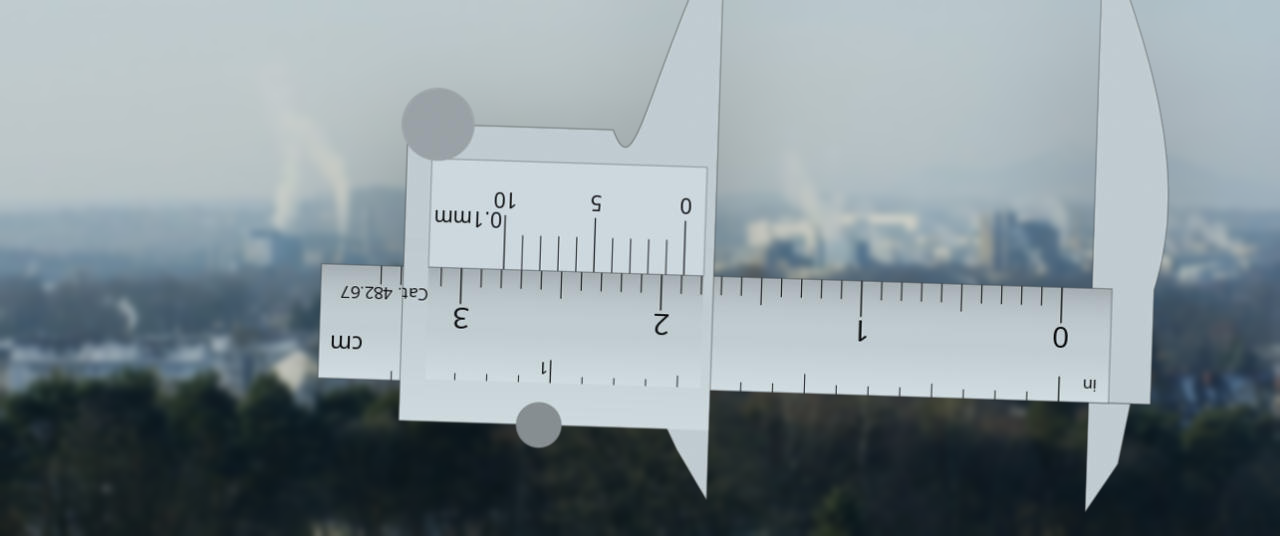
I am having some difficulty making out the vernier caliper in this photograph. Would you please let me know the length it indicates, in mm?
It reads 18.9 mm
